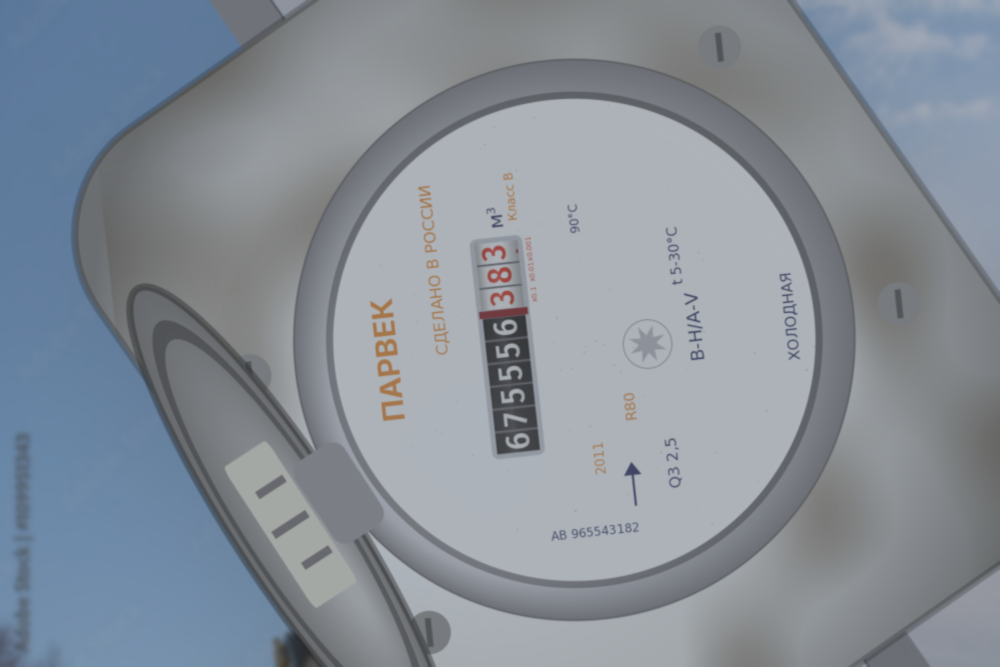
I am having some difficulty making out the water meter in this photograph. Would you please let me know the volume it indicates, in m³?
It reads 675556.383 m³
